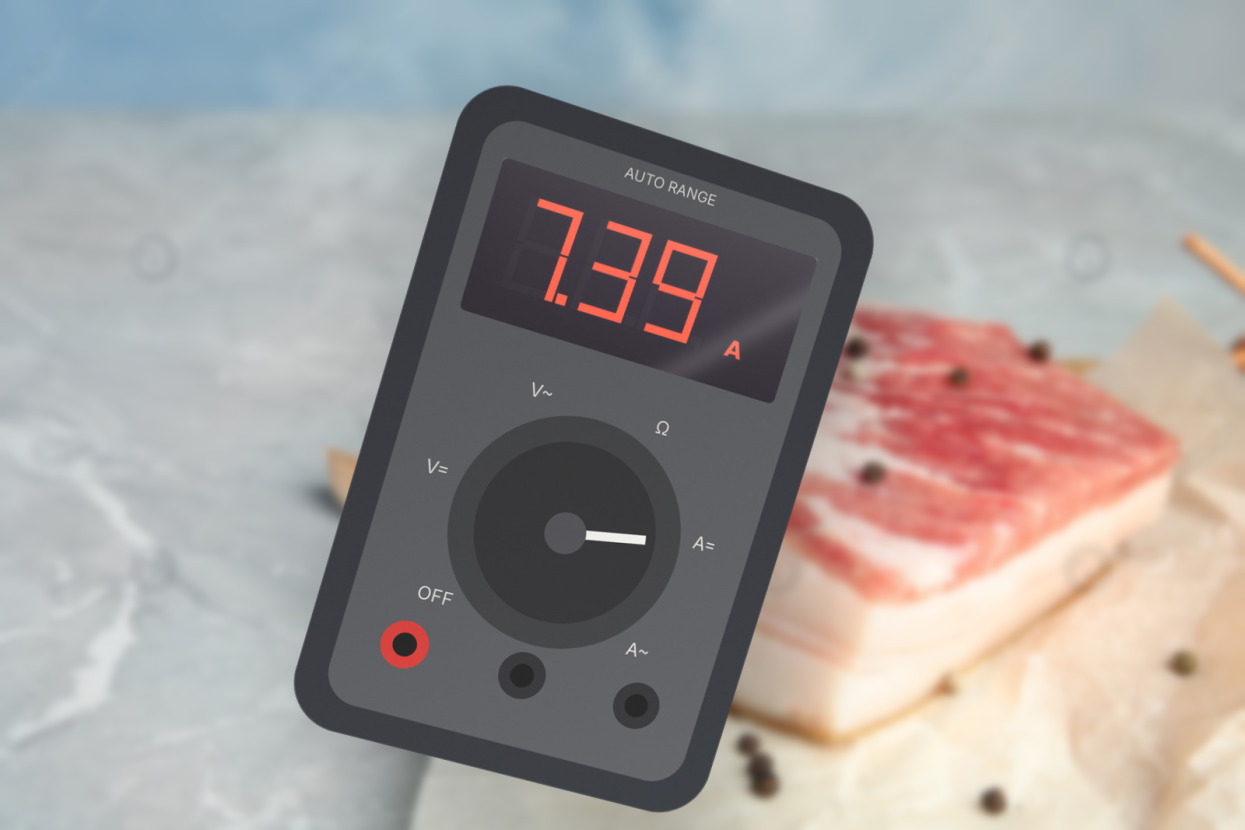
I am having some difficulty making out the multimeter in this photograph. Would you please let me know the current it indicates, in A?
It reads 7.39 A
